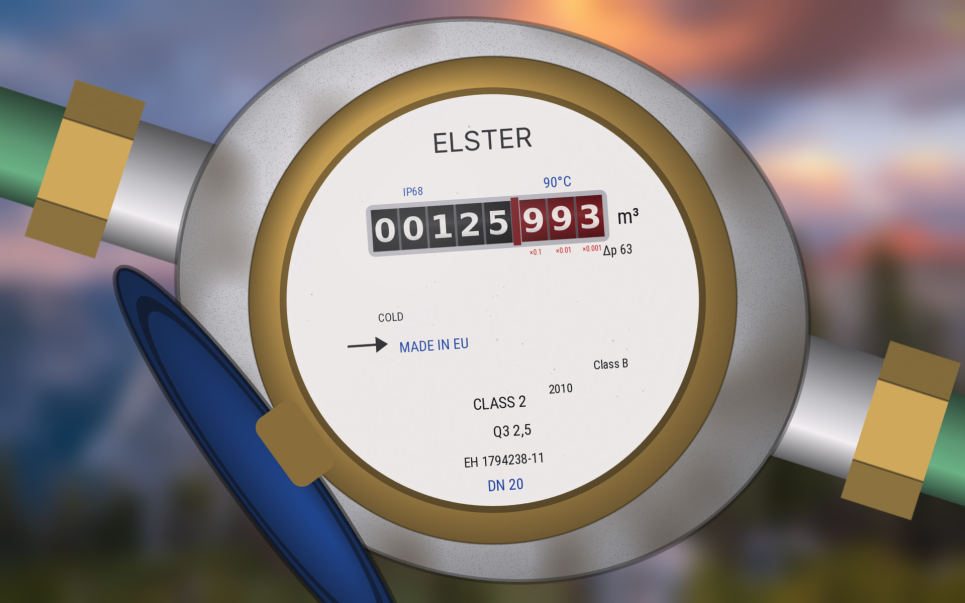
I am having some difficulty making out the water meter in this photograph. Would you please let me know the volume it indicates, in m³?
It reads 125.993 m³
